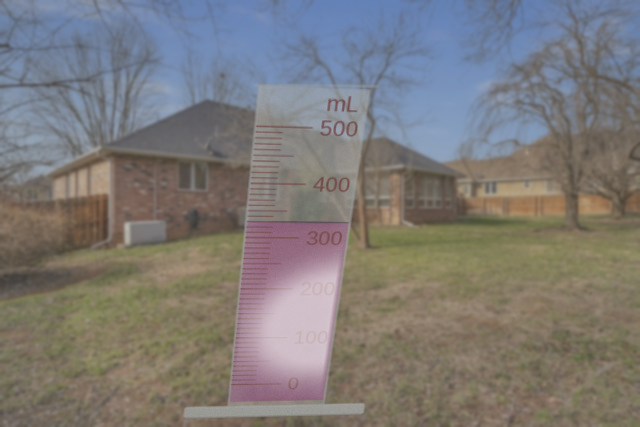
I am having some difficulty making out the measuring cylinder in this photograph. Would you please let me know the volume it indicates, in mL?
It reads 330 mL
